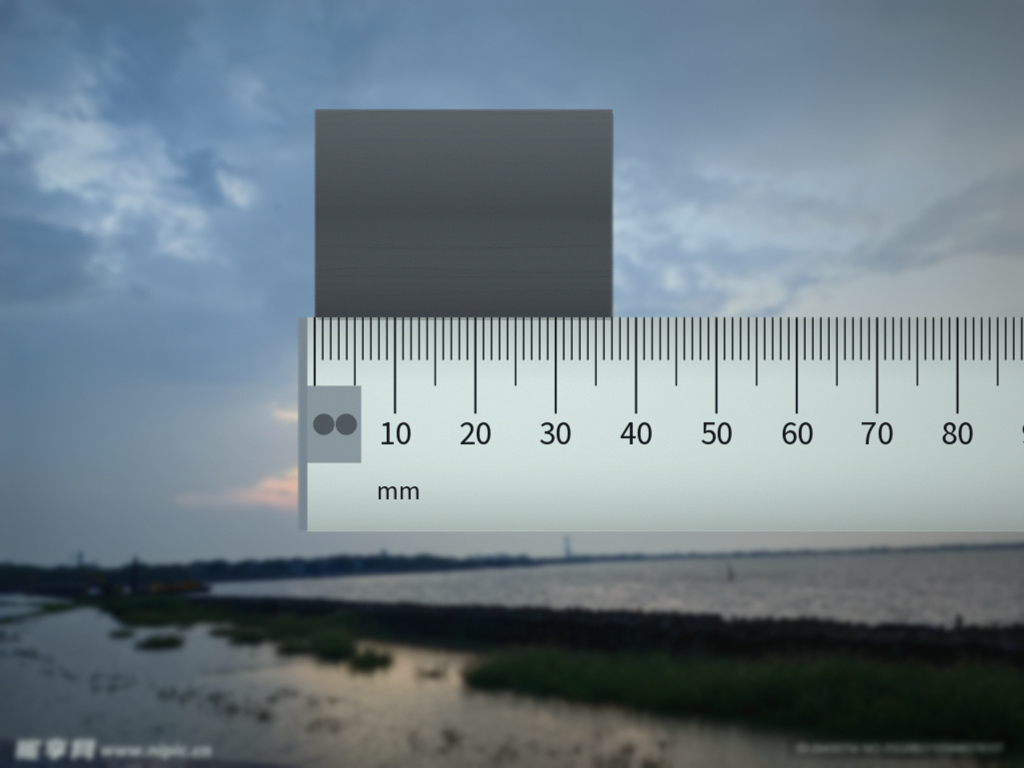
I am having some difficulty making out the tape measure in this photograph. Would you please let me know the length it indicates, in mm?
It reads 37 mm
